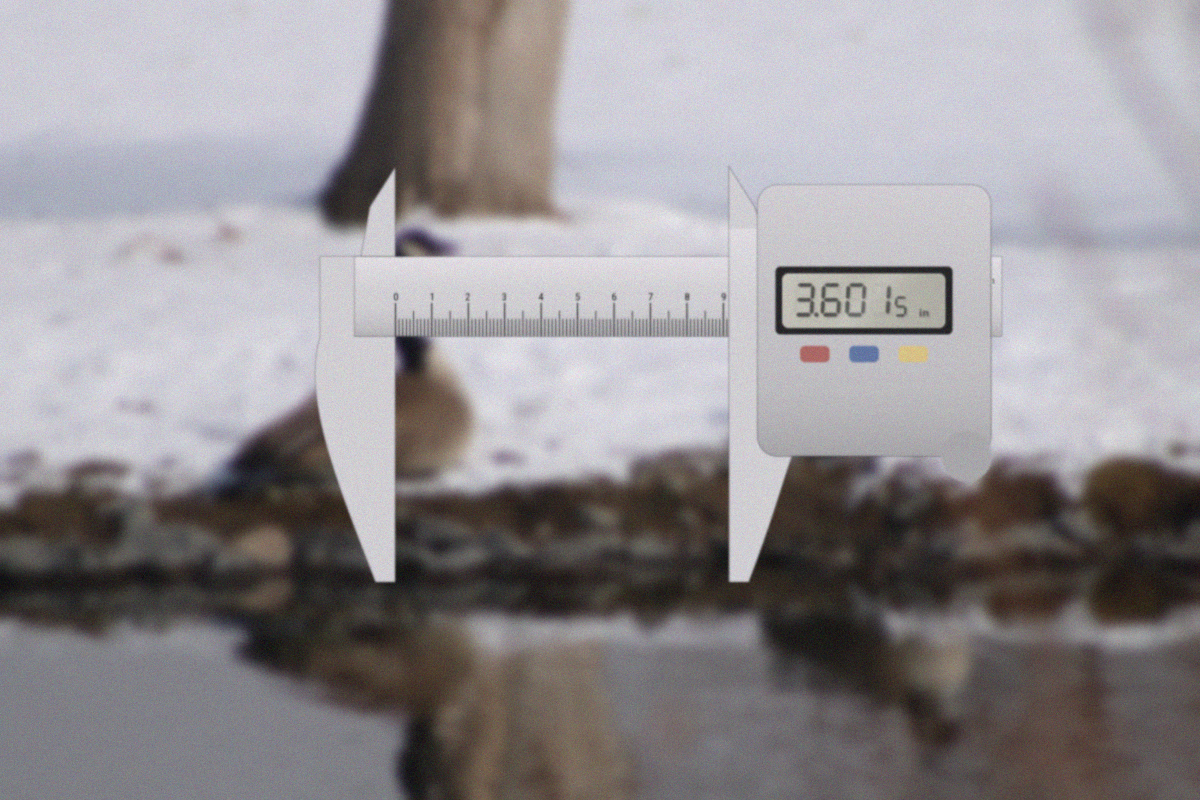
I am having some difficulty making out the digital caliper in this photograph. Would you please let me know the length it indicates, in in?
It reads 3.6015 in
